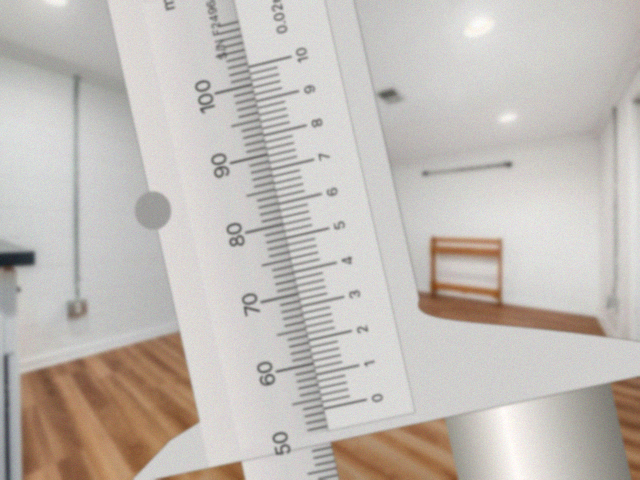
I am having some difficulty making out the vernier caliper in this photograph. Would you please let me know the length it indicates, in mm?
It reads 53.5 mm
